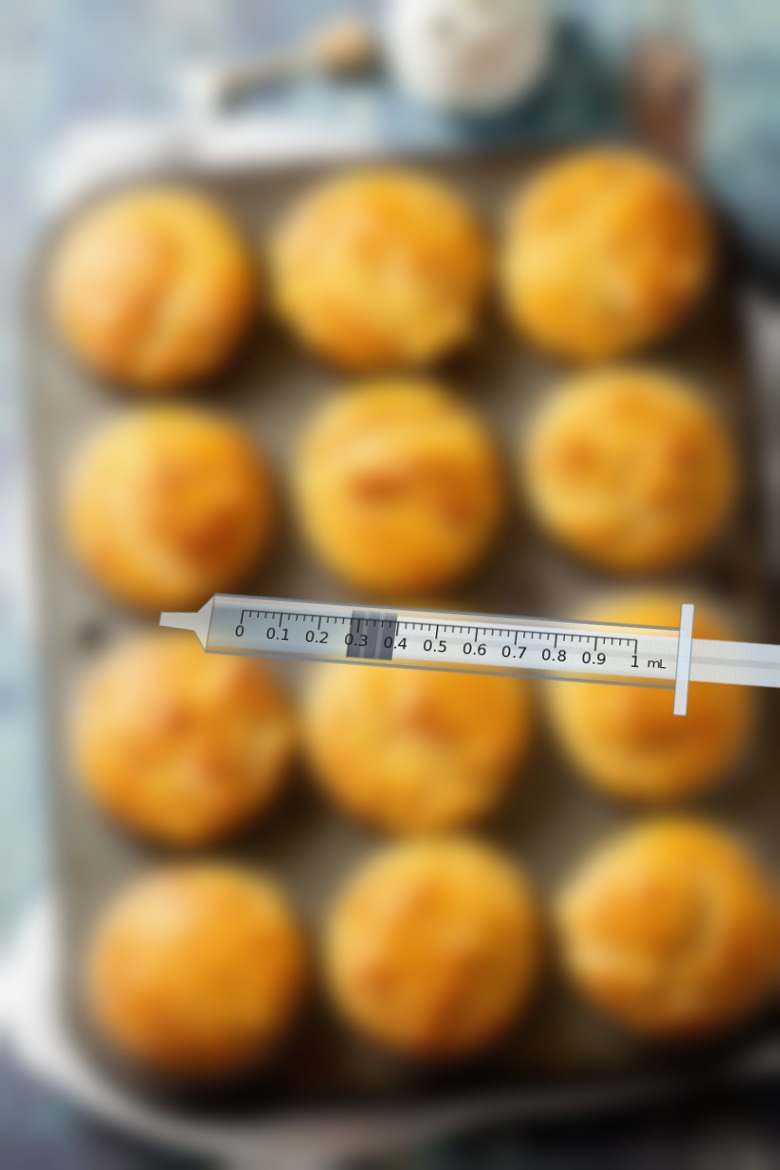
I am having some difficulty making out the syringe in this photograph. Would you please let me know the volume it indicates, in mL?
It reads 0.28 mL
